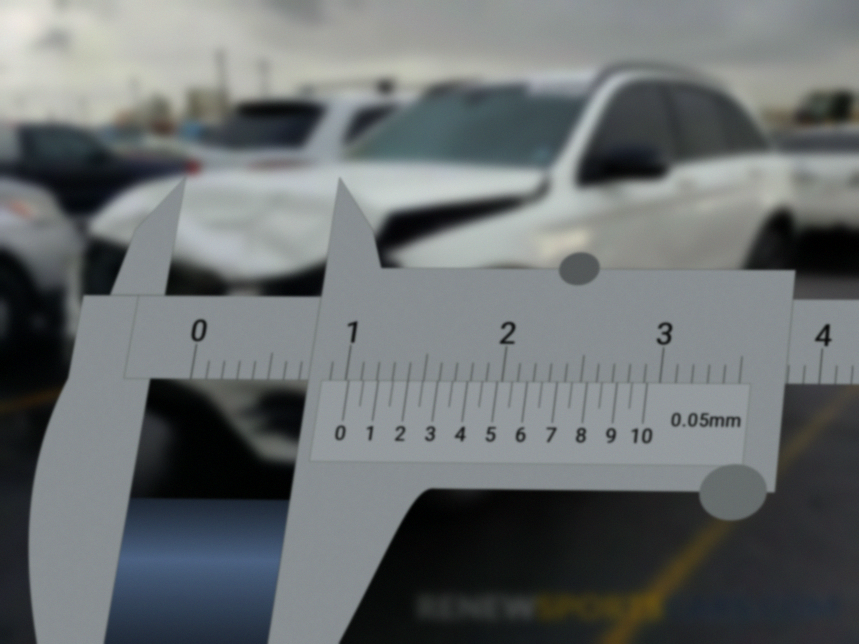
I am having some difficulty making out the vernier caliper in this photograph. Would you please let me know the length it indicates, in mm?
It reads 10.2 mm
